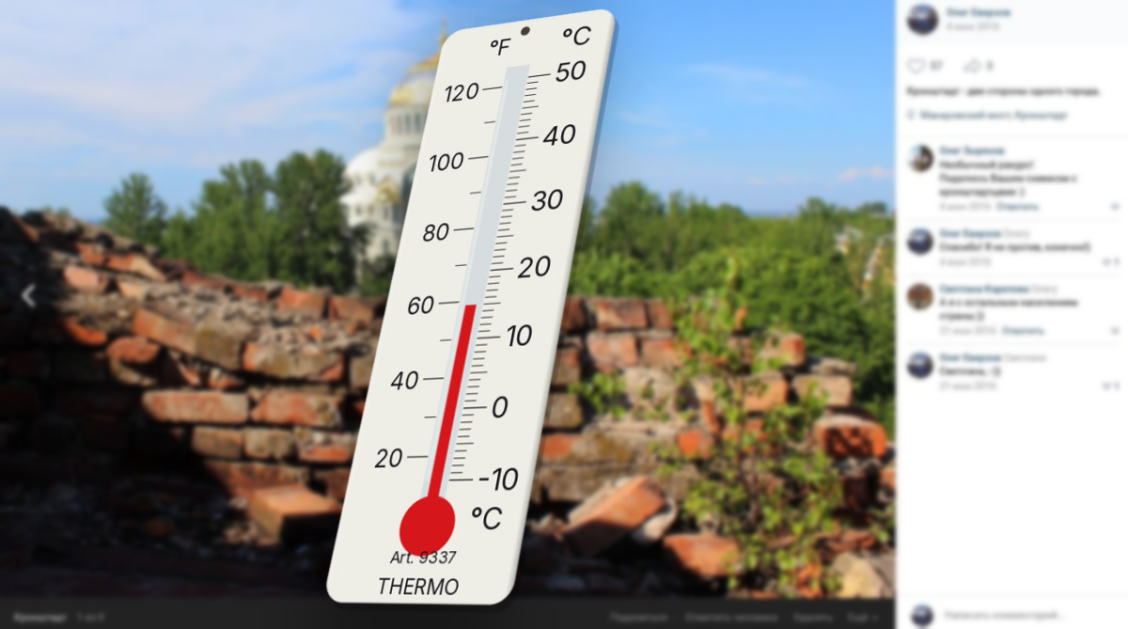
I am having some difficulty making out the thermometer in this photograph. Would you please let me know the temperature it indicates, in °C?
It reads 15 °C
